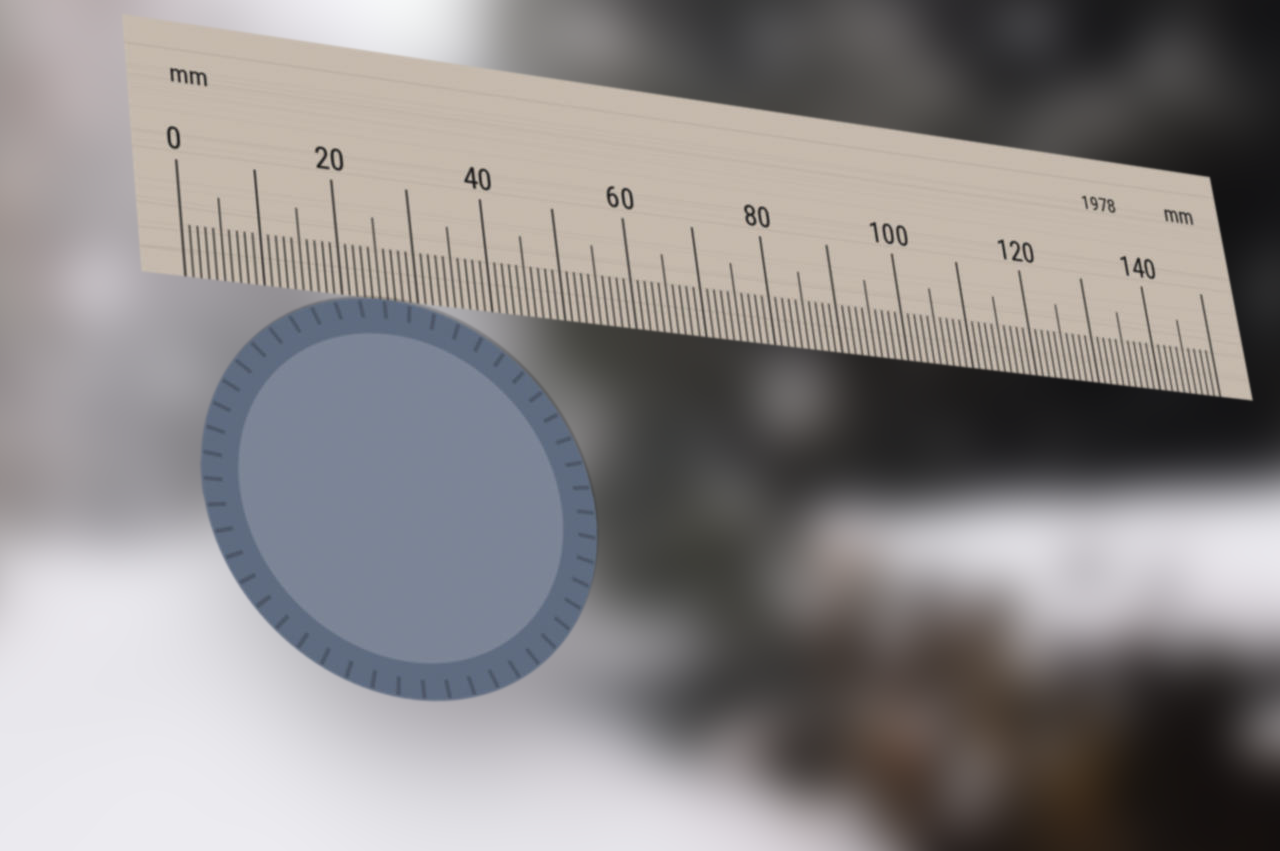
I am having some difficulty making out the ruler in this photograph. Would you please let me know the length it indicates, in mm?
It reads 51 mm
